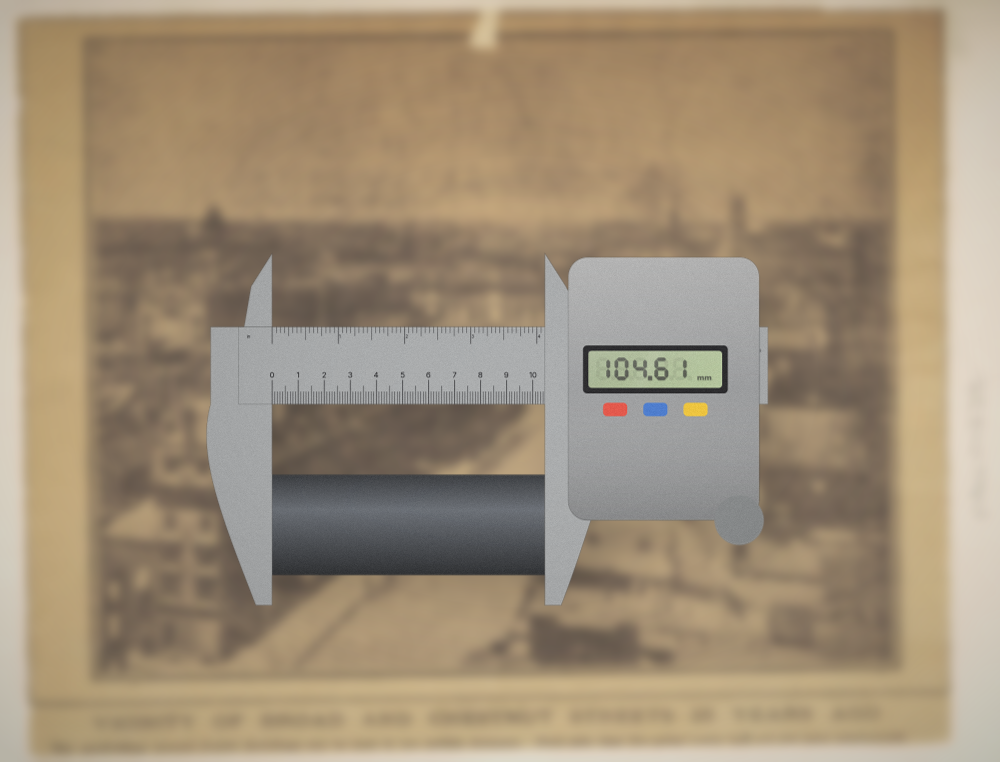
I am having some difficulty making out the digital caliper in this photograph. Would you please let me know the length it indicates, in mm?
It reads 104.61 mm
